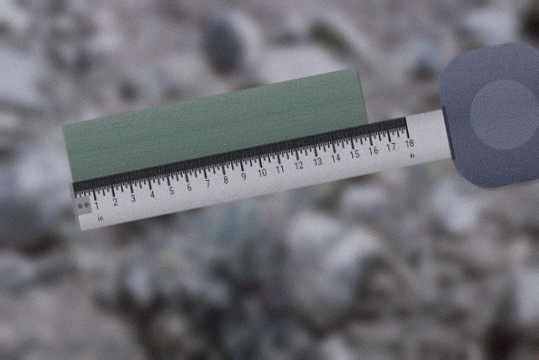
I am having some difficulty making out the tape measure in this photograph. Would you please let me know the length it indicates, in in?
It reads 16 in
